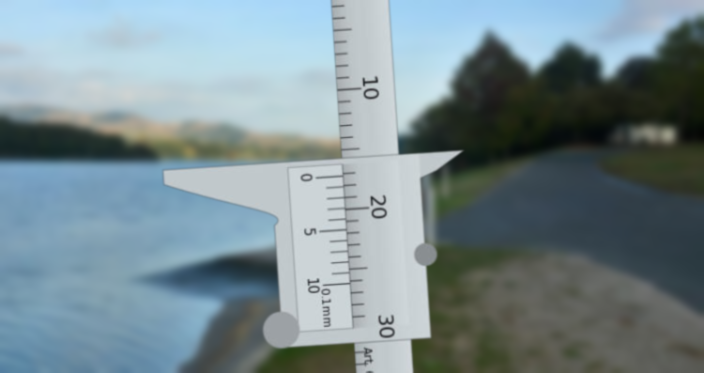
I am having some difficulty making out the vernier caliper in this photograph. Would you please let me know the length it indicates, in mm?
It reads 17.2 mm
